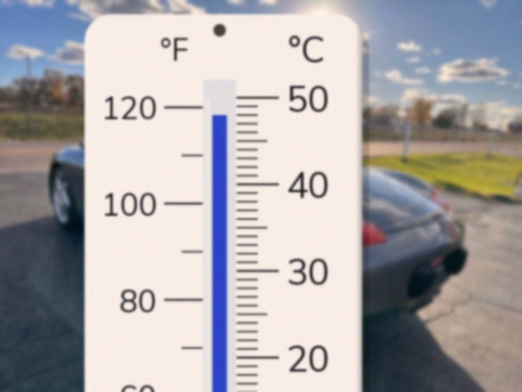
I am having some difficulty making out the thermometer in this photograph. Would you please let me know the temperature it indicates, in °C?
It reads 48 °C
